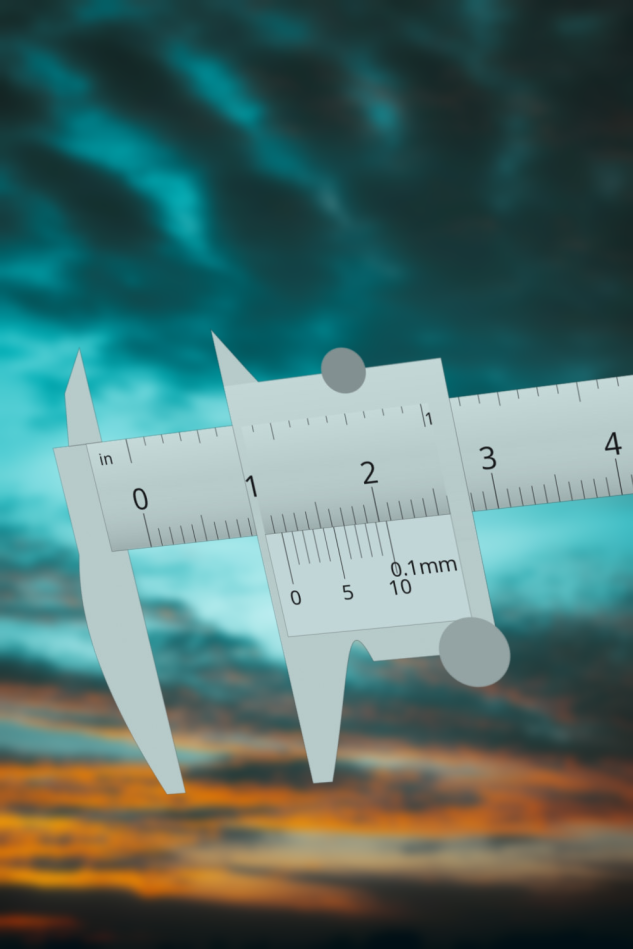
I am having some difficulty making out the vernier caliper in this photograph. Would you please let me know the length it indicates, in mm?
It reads 11.6 mm
